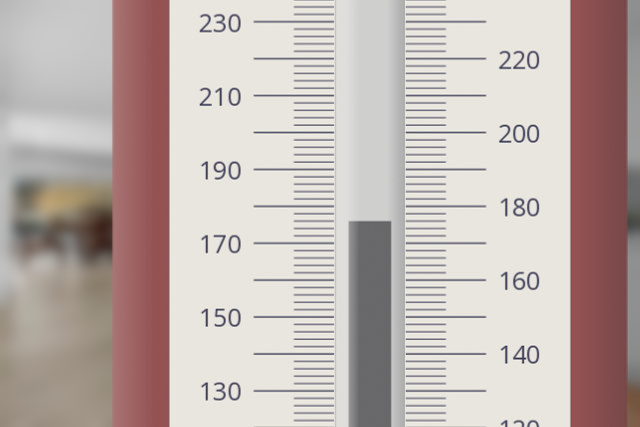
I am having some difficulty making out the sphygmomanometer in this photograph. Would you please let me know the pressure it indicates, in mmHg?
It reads 176 mmHg
